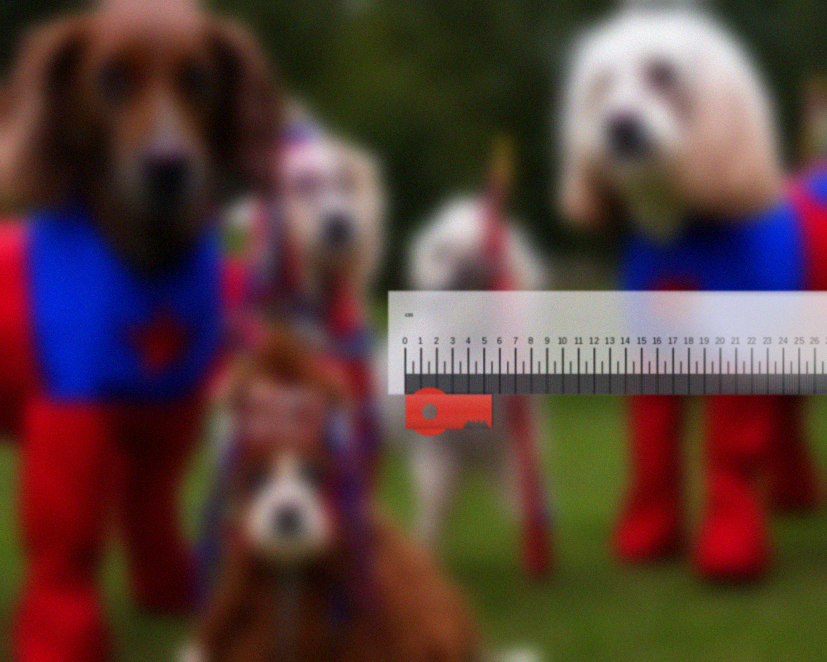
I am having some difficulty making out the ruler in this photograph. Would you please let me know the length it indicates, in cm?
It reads 5.5 cm
